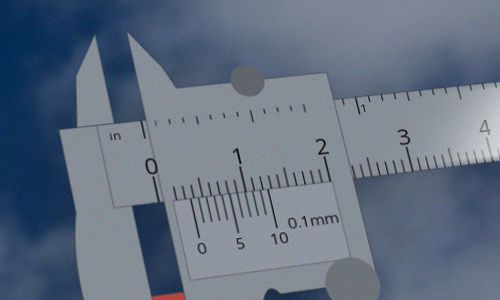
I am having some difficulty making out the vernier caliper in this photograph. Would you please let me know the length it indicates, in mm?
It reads 3.6 mm
